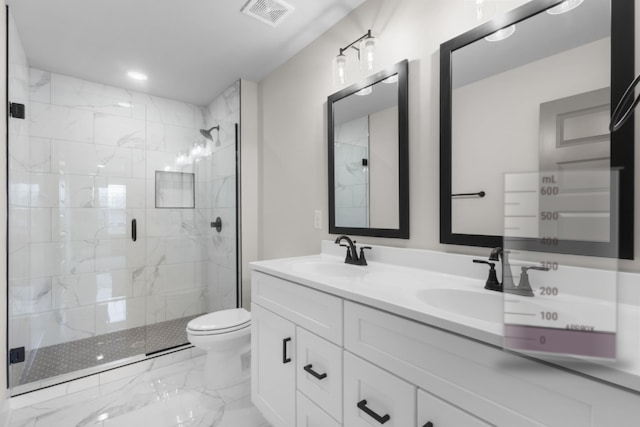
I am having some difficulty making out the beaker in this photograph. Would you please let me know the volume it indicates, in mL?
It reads 50 mL
